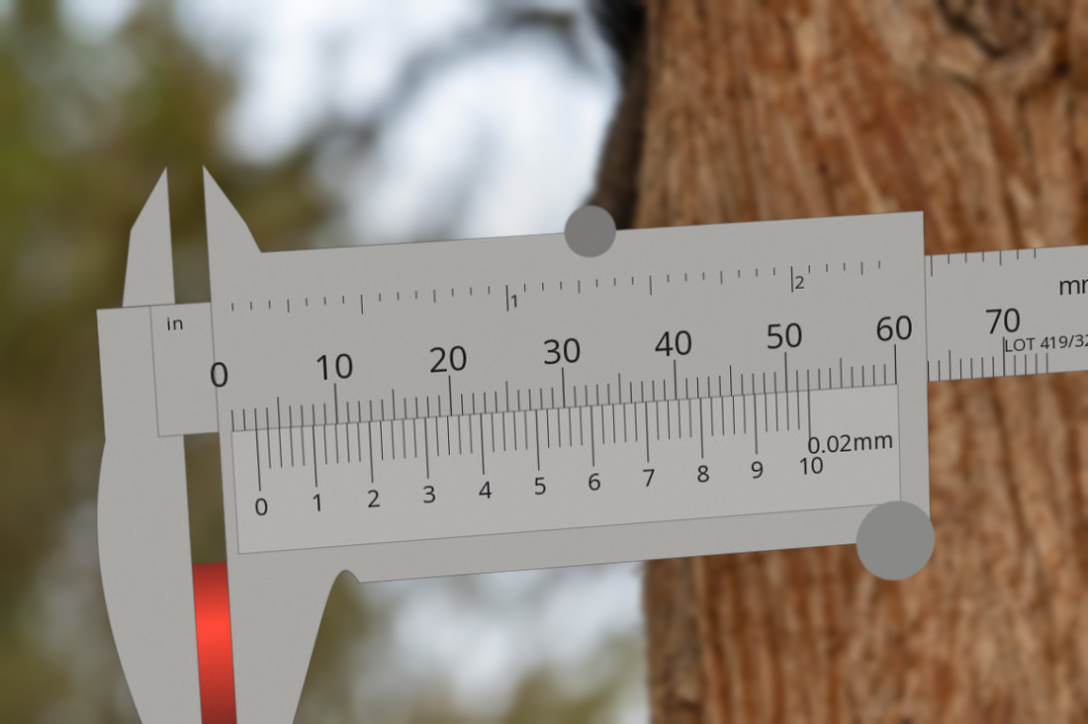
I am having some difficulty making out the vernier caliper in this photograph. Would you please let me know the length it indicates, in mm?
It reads 3.0 mm
